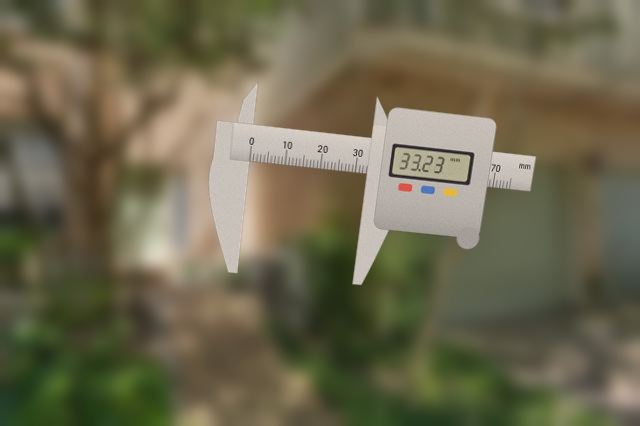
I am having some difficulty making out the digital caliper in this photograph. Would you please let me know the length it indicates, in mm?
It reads 33.23 mm
